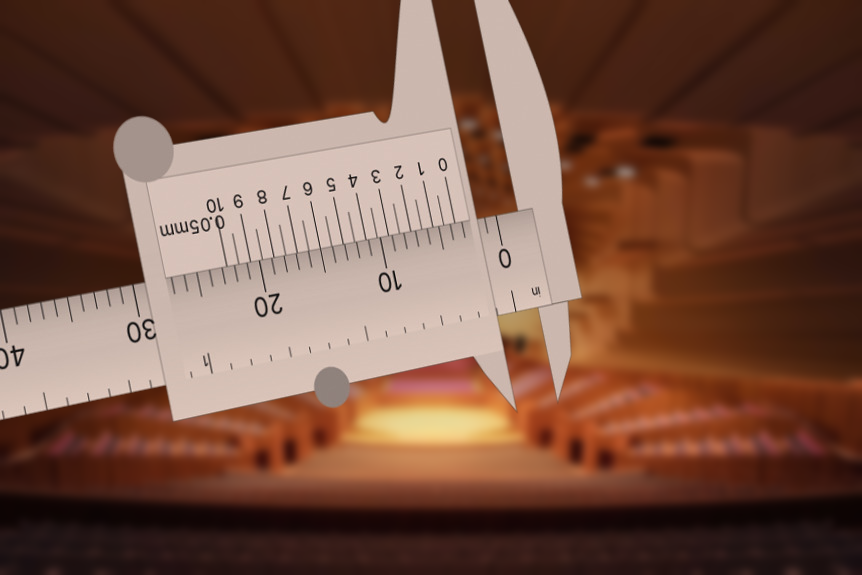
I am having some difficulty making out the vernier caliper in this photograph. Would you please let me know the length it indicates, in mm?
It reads 3.6 mm
